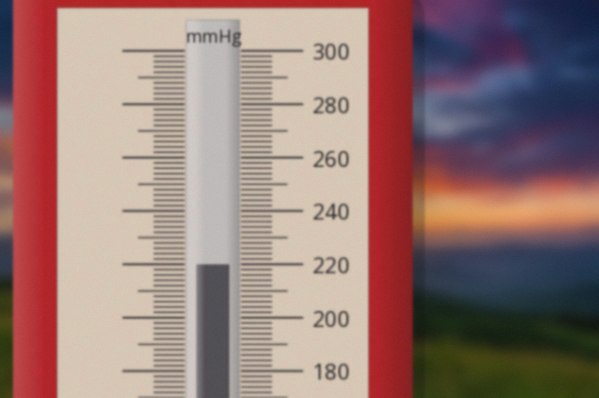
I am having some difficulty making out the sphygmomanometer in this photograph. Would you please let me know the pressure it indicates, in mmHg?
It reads 220 mmHg
